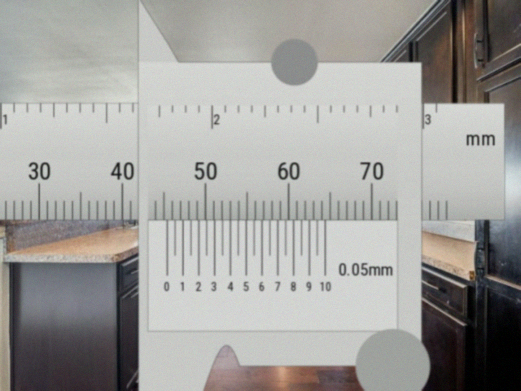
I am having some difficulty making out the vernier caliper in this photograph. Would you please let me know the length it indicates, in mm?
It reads 45.4 mm
